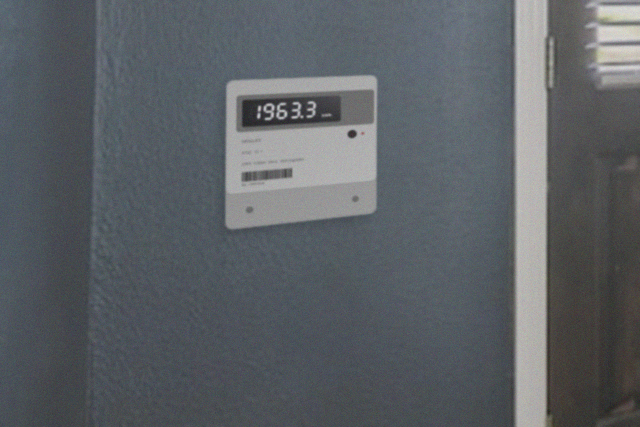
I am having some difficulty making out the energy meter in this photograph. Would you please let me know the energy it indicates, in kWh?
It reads 1963.3 kWh
